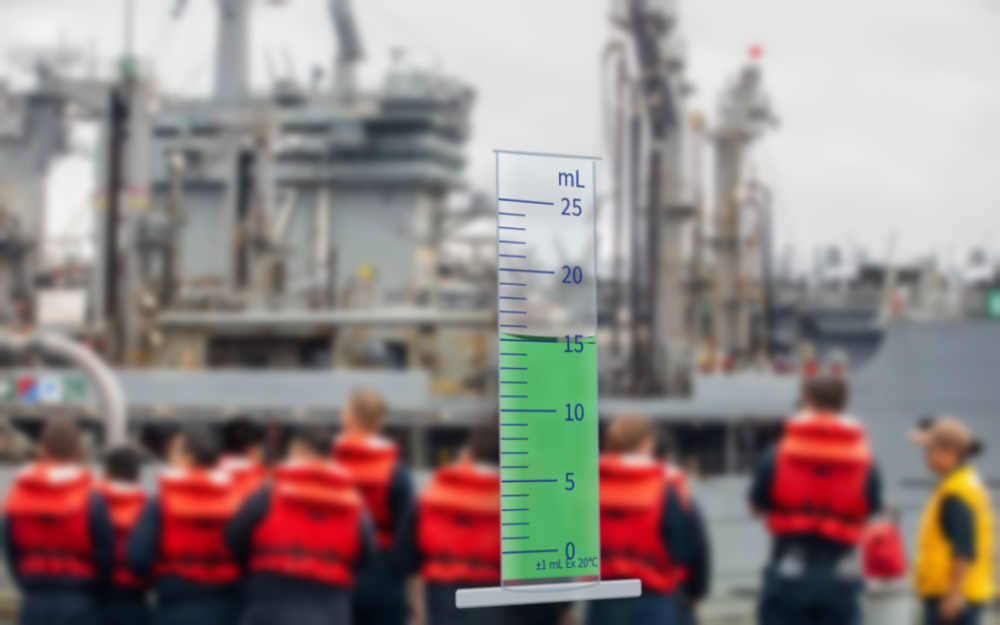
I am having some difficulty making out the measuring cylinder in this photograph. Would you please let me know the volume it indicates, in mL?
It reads 15 mL
